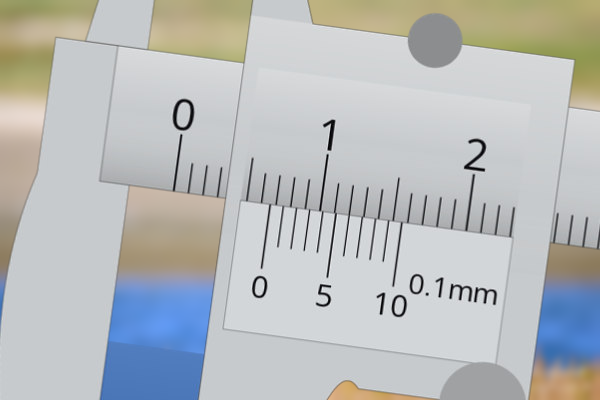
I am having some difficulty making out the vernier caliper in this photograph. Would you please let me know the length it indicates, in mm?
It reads 6.6 mm
